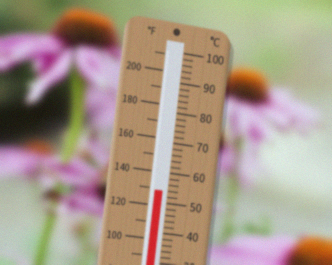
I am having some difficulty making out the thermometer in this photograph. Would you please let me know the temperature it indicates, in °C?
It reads 54 °C
